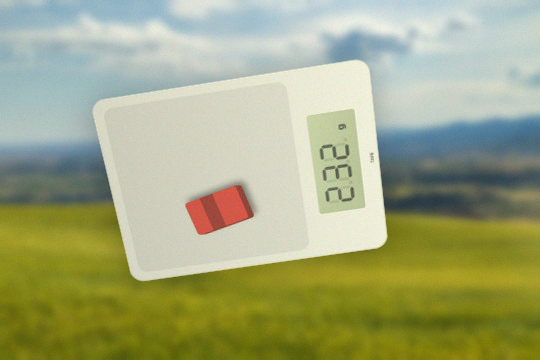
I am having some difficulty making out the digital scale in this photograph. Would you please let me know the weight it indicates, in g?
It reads 232 g
